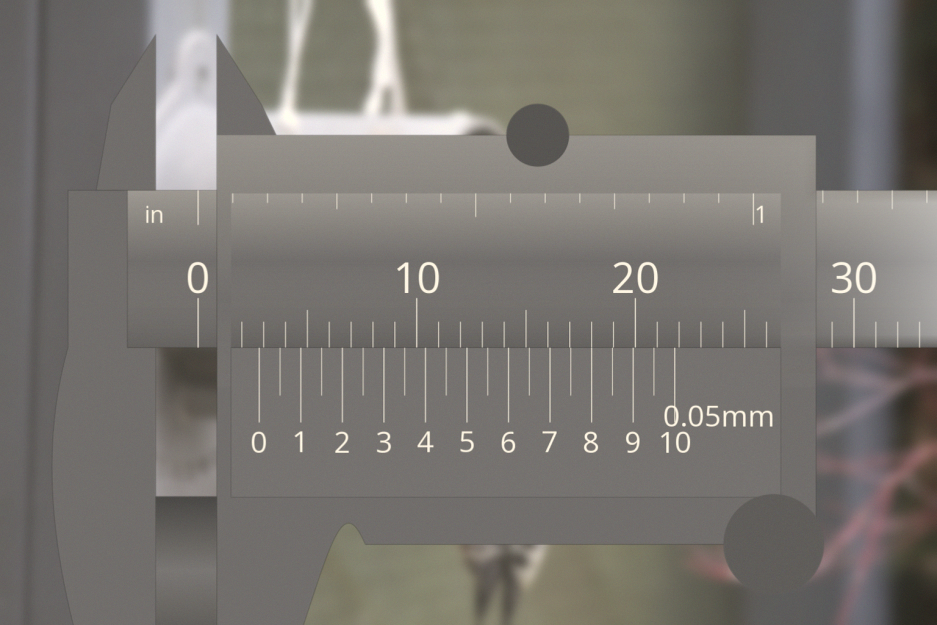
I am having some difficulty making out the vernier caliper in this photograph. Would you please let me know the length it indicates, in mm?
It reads 2.80 mm
